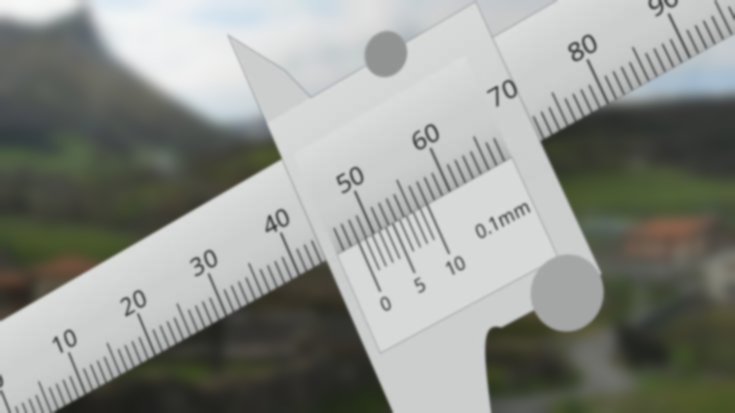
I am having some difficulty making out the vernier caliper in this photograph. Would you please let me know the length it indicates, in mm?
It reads 48.0 mm
